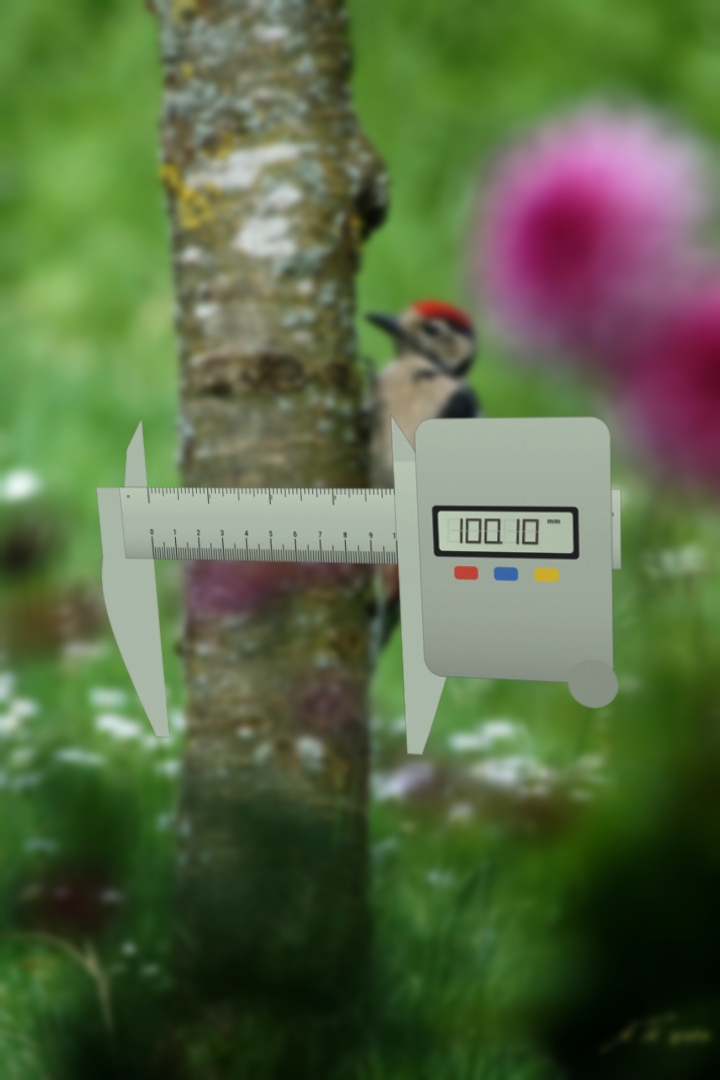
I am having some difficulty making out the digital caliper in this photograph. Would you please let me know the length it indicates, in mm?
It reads 100.10 mm
